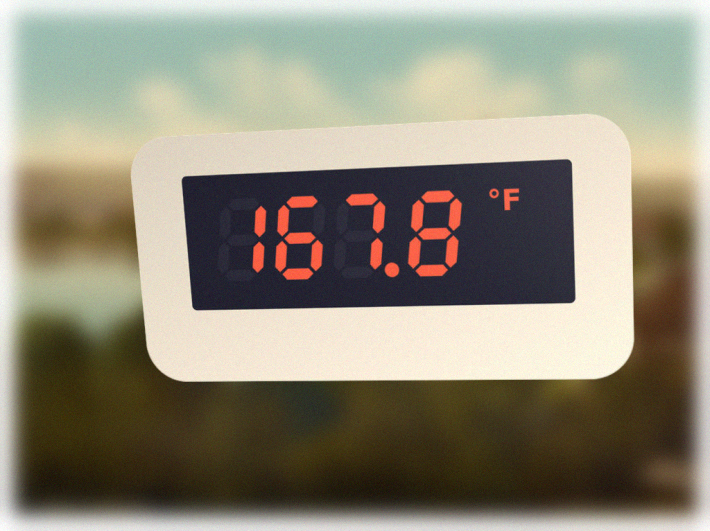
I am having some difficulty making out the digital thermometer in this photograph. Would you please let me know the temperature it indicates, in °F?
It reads 167.8 °F
